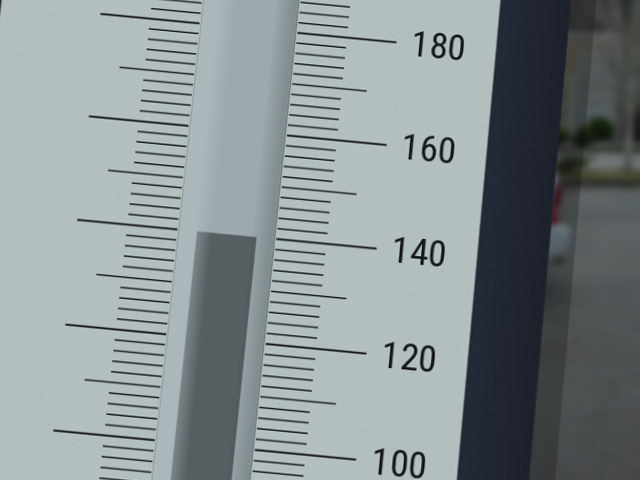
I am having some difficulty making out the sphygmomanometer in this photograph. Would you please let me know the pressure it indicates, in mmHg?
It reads 140 mmHg
